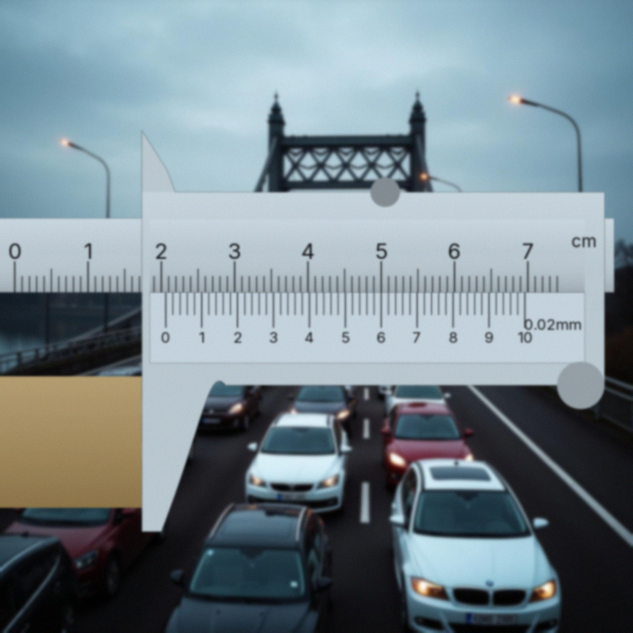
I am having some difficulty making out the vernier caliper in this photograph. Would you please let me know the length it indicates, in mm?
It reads 20.6 mm
